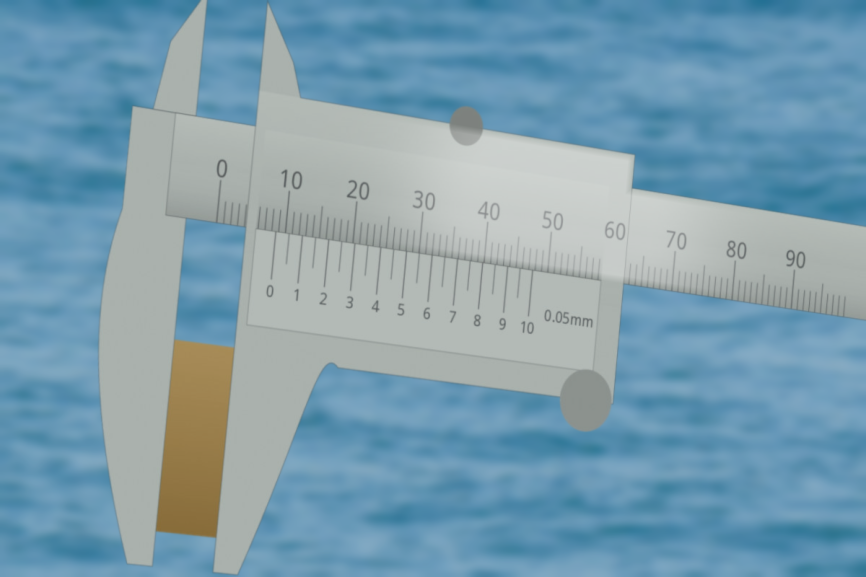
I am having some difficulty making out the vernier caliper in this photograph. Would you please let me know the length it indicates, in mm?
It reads 8.6 mm
